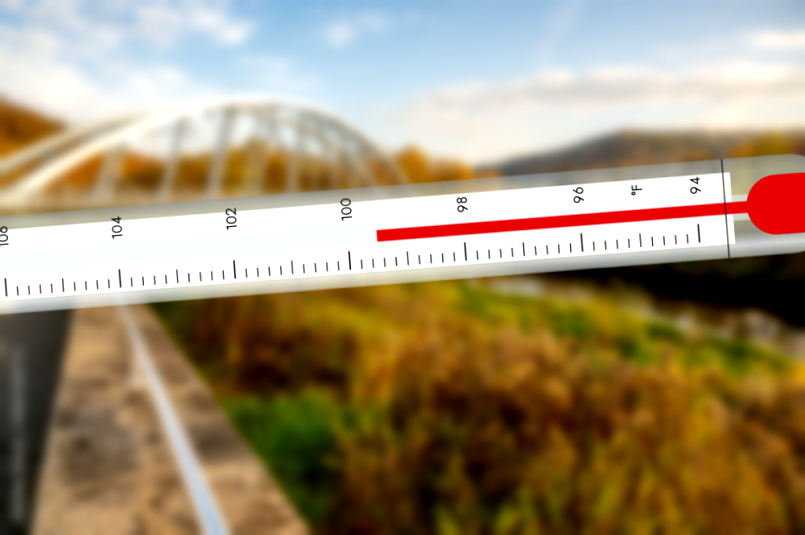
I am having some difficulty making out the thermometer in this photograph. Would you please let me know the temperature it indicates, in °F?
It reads 99.5 °F
